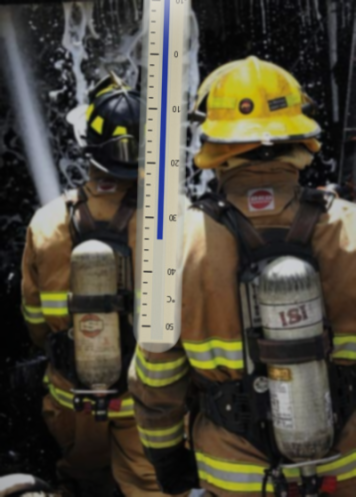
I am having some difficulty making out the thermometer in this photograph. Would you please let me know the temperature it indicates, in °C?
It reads 34 °C
